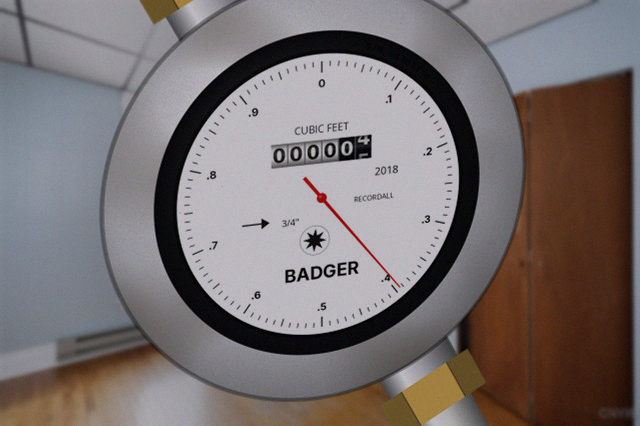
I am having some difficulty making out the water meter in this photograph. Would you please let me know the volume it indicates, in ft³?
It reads 4.39 ft³
